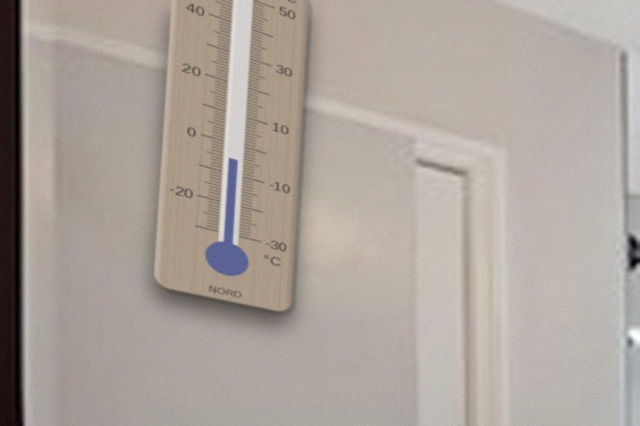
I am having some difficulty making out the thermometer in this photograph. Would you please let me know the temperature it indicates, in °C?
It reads -5 °C
